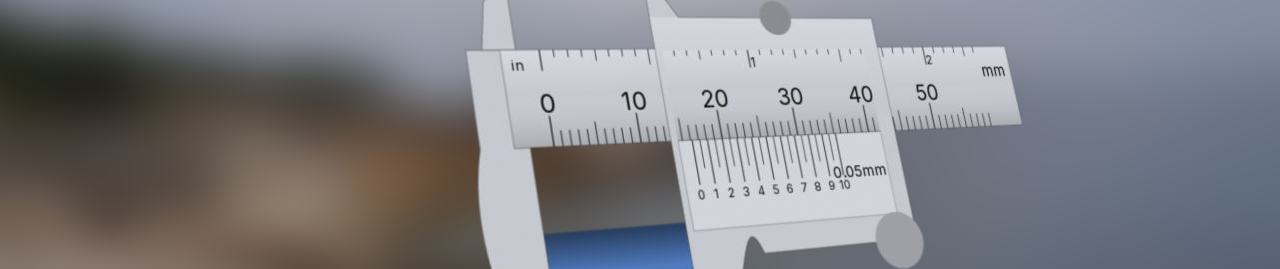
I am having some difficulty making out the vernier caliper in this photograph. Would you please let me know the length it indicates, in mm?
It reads 16.2 mm
